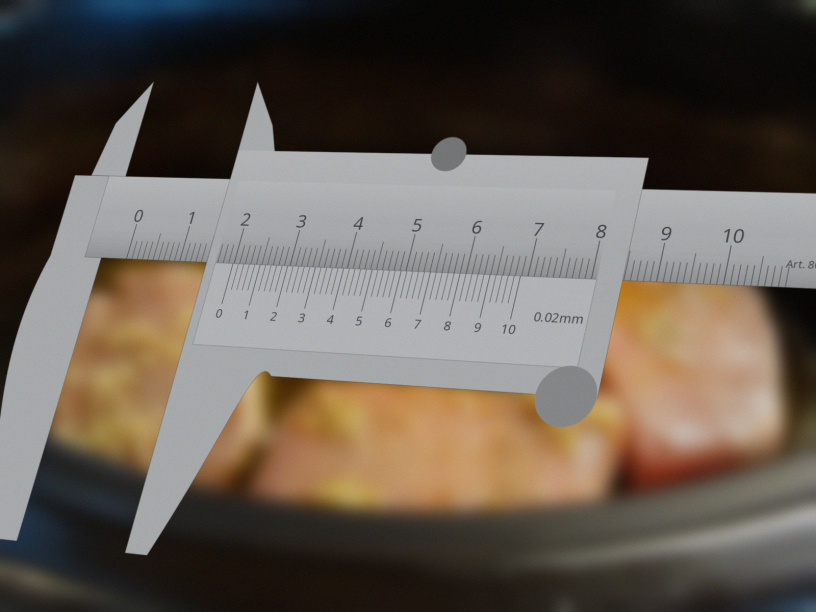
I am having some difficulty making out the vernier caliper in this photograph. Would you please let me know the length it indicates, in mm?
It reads 19.8 mm
